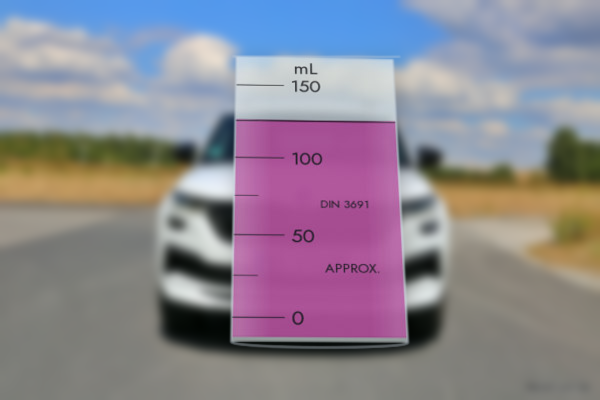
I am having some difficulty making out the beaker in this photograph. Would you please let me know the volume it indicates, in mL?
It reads 125 mL
